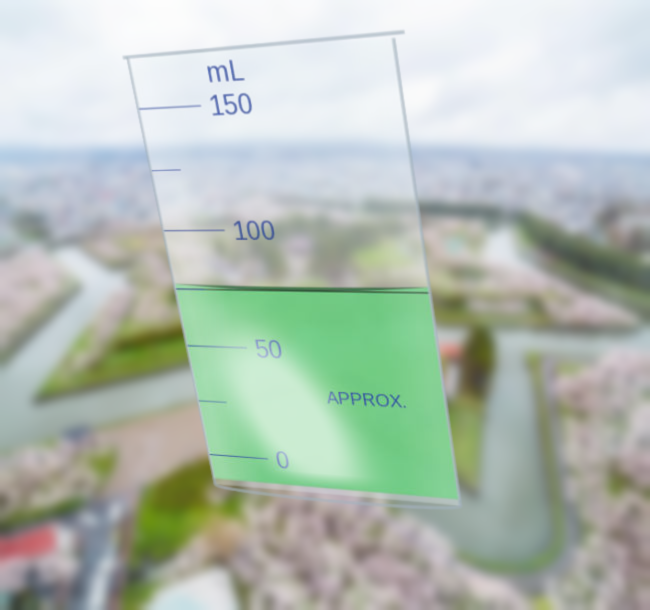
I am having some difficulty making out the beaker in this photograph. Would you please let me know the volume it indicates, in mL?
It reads 75 mL
